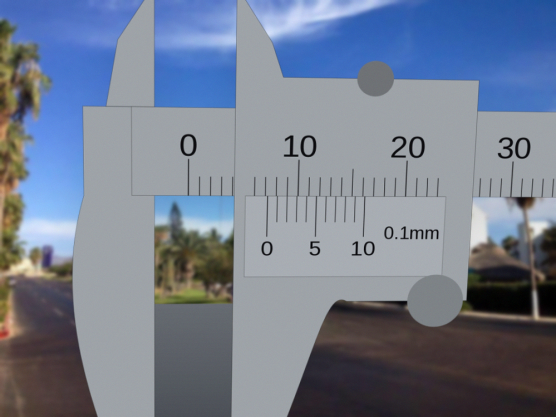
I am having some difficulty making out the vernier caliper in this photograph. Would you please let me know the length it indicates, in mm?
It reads 7.2 mm
